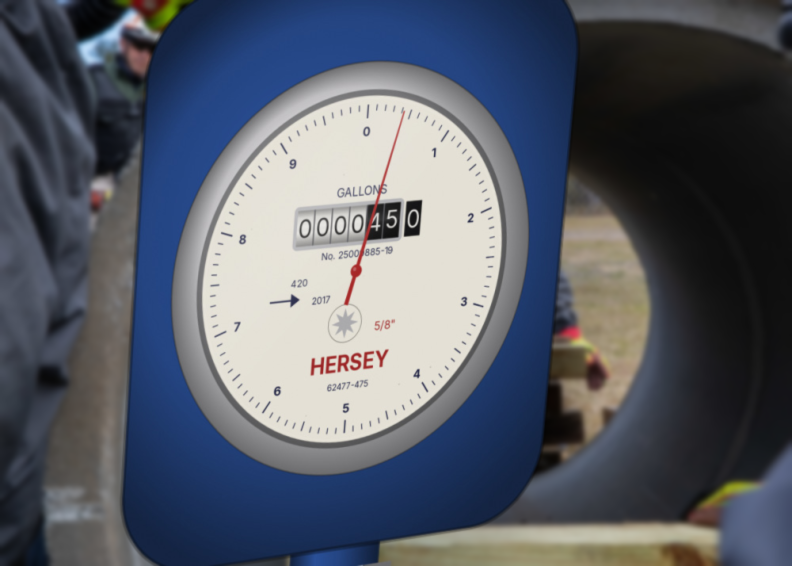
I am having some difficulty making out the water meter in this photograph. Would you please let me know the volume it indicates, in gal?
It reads 450.4 gal
